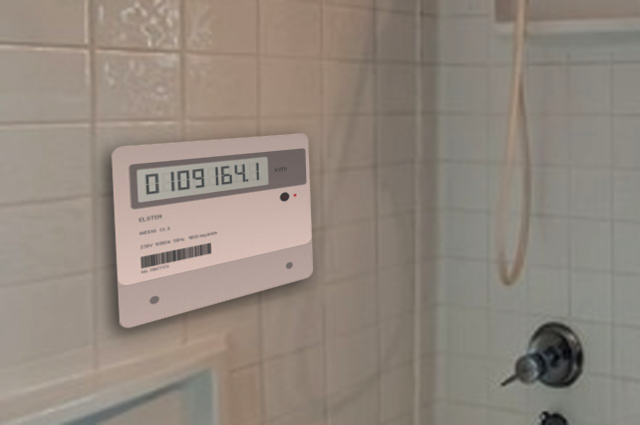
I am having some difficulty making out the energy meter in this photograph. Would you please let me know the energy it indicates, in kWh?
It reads 109164.1 kWh
